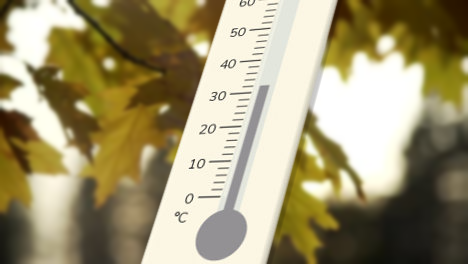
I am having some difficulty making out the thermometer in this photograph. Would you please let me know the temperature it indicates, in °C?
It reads 32 °C
